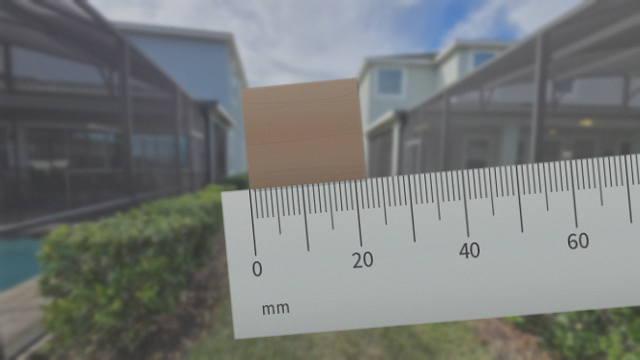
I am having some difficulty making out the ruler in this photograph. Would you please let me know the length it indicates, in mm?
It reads 22 mm
